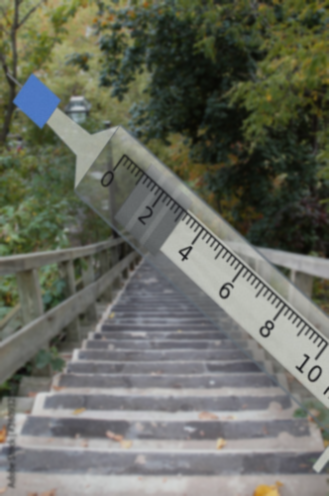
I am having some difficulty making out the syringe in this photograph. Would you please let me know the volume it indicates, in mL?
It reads 1 mL
